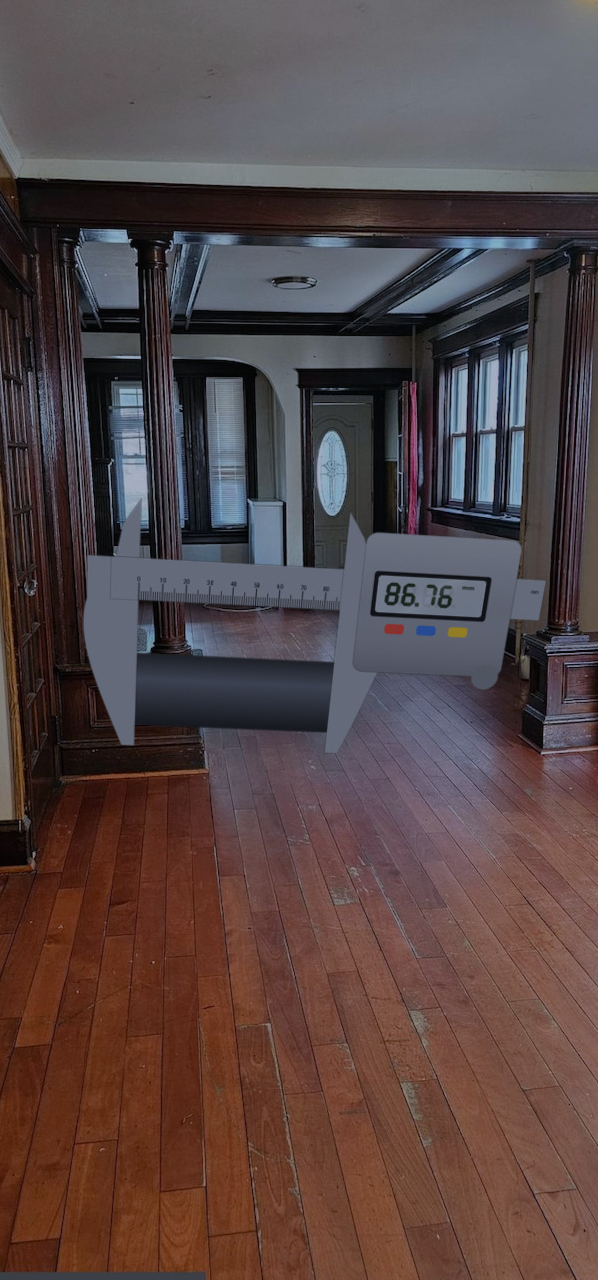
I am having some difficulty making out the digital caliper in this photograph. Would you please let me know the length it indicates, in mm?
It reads 86.76 mm
